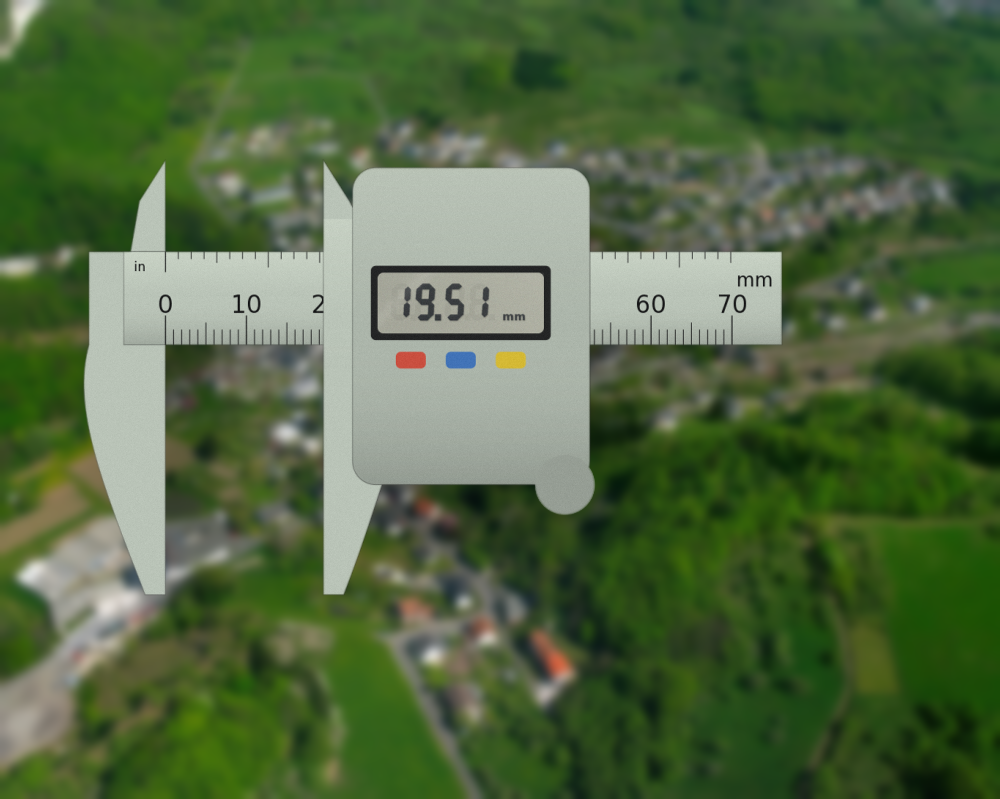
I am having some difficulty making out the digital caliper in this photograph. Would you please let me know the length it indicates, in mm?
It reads 19.51 mm
